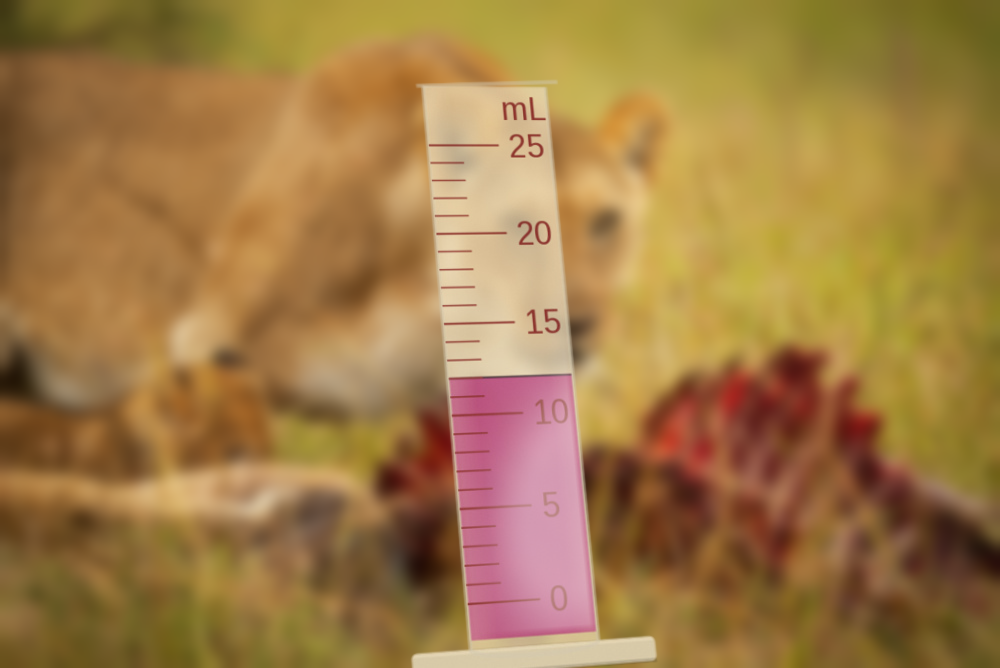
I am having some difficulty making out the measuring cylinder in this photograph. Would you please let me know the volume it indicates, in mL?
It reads 12 mL
